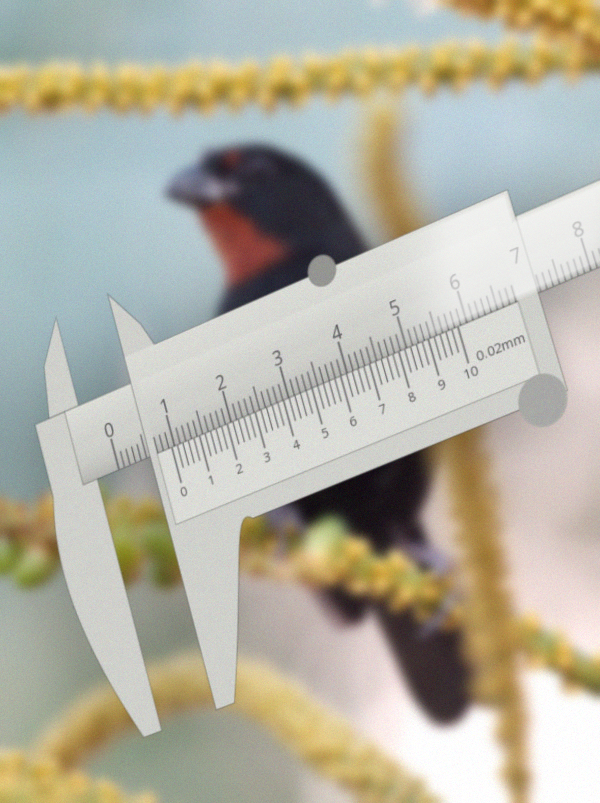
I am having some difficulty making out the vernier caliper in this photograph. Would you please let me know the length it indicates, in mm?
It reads 9.5 mm
